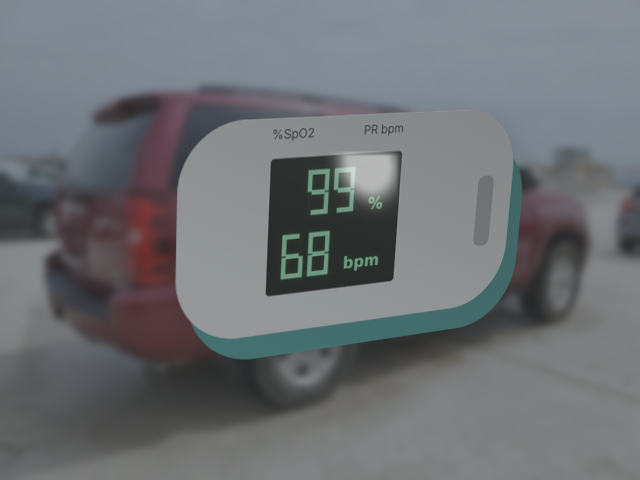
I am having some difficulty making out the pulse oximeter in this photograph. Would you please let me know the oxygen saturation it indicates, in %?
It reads 99 %
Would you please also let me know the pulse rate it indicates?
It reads 68 bpm
